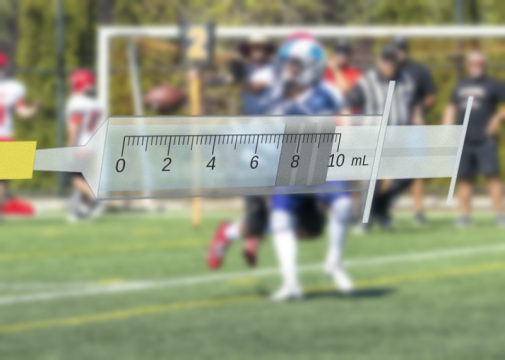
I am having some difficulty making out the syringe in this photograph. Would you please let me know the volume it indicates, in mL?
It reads 7.2 mL
